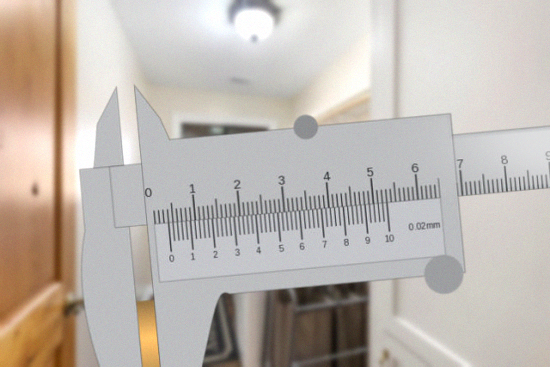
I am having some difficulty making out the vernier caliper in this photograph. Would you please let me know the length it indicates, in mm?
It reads 4.0 mm
